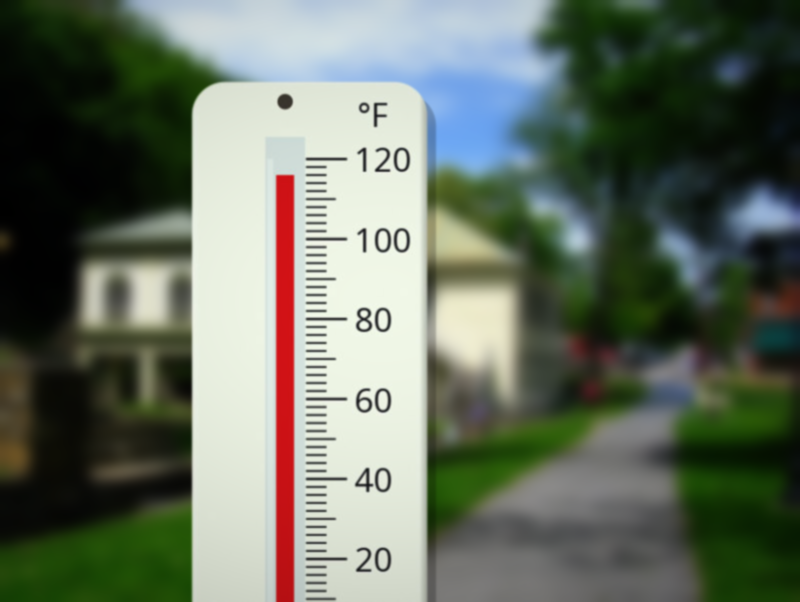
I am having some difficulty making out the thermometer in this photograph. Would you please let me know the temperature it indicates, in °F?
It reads 116 °F
